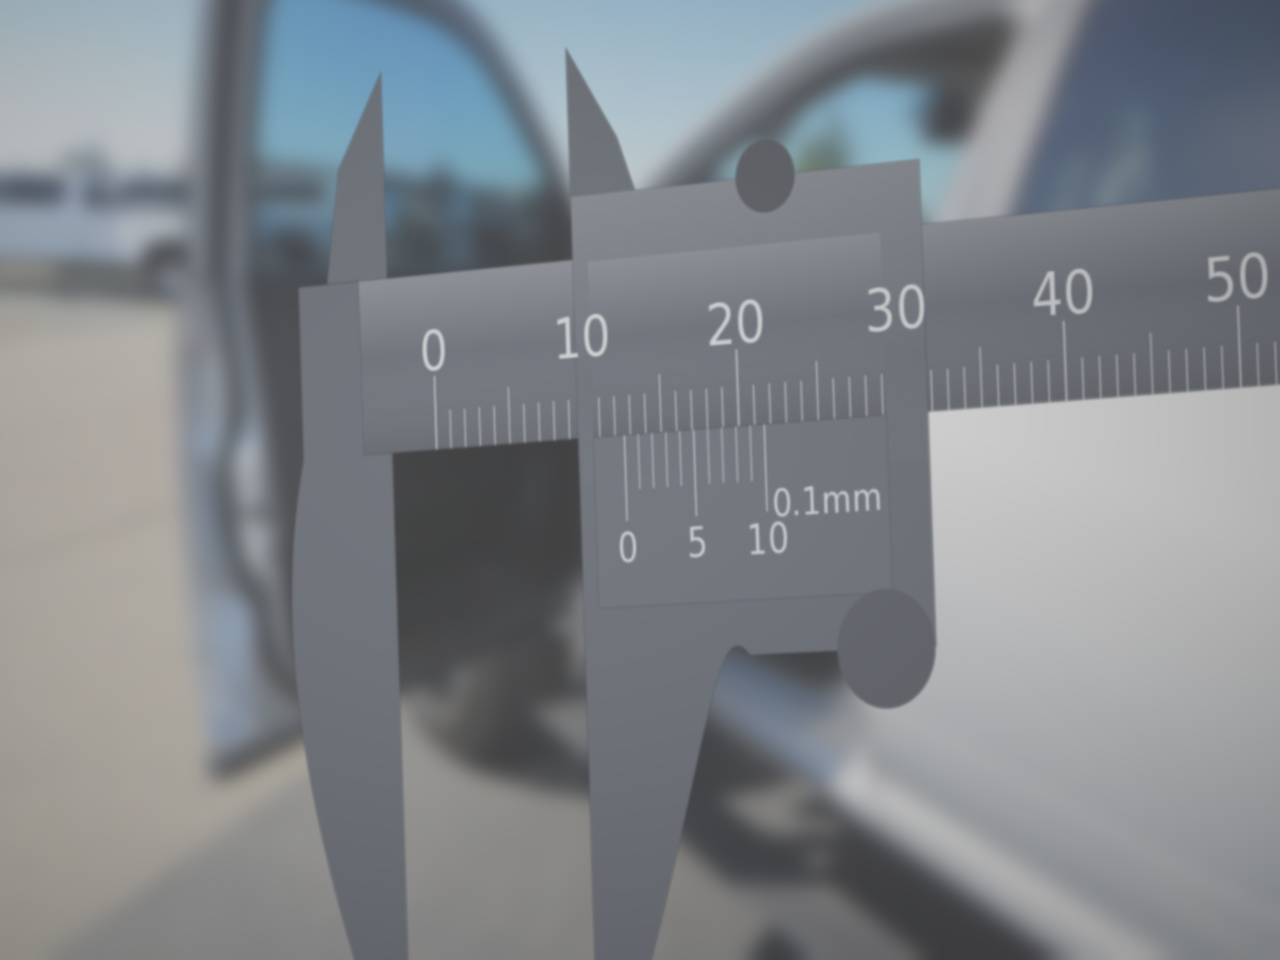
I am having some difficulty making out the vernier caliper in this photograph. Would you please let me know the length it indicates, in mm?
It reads 12.6 mm
